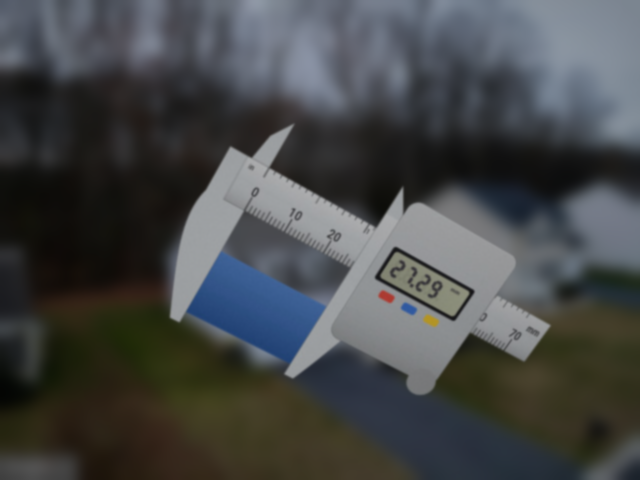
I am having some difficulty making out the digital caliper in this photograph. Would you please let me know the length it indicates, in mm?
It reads 27.29 mm
